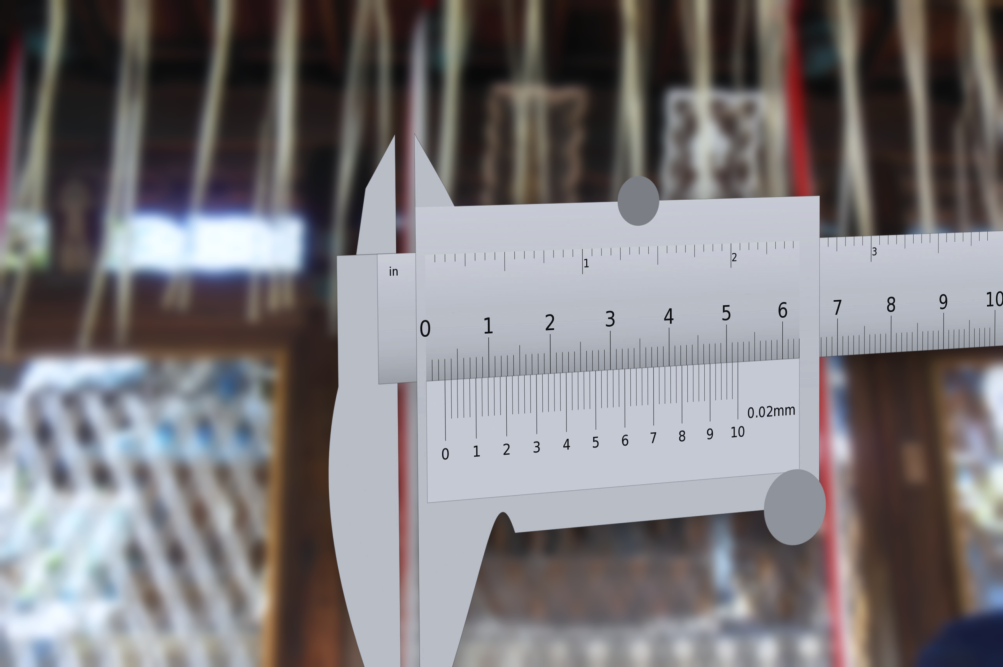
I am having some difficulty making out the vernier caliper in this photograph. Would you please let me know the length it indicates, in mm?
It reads 3.0 mm
